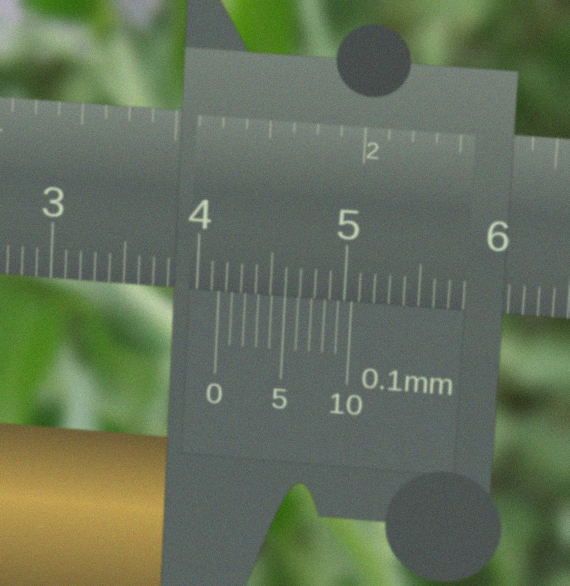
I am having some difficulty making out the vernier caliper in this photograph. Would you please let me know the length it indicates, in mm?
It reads 41.5 mm
